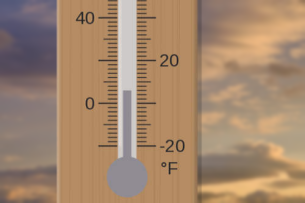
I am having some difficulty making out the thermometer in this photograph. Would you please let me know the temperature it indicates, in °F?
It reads 6 °F
